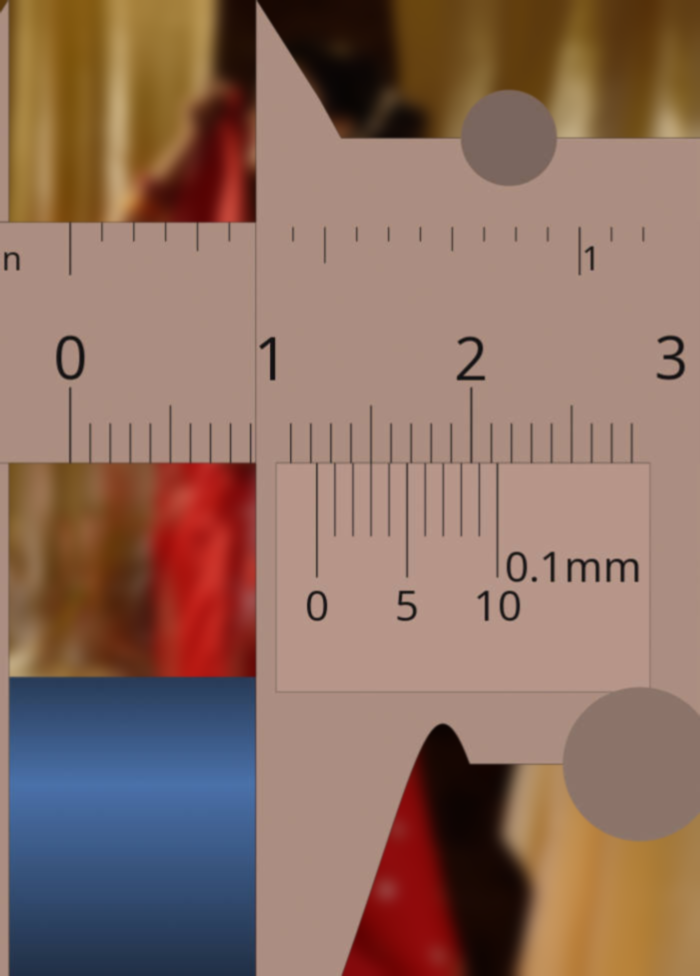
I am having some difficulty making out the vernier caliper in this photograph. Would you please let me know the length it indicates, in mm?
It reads 12.3 mm
